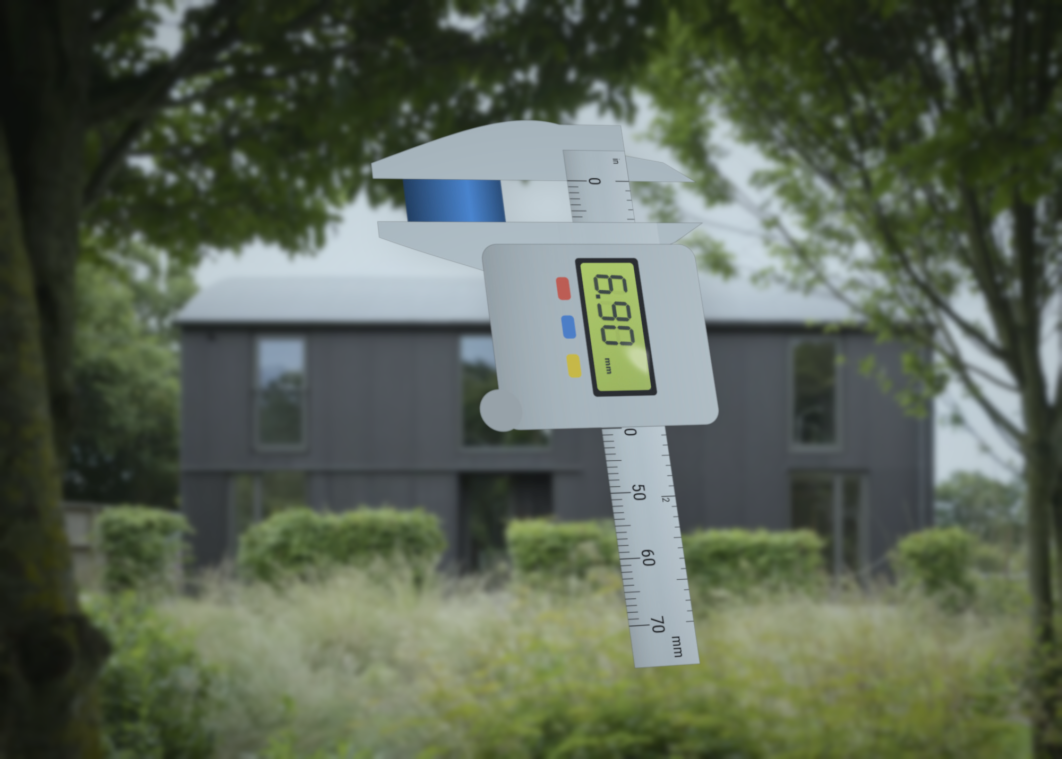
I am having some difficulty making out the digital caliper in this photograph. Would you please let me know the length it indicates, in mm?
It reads 6.90 mm
